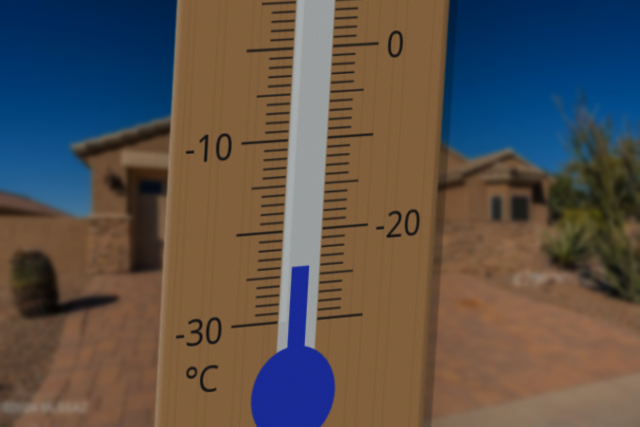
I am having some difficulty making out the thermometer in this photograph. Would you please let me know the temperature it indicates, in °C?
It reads -24 °C
